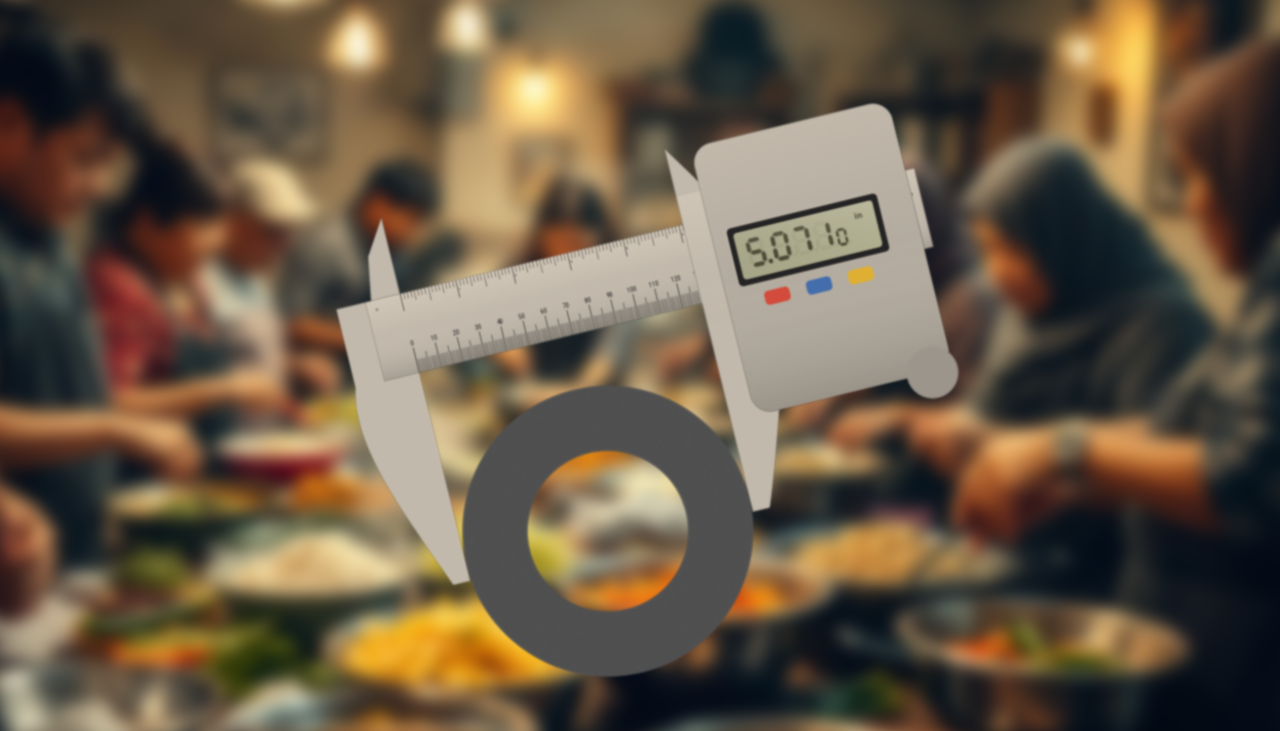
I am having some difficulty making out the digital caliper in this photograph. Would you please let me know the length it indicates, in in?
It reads 5.0710 in
